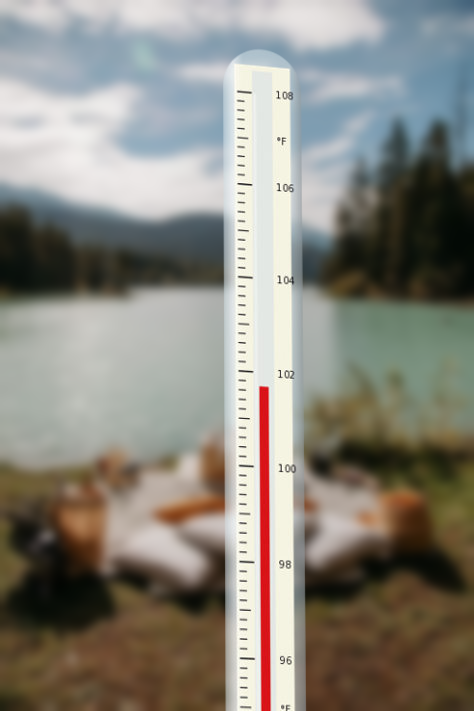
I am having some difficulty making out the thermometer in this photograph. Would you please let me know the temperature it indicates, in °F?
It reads 101.7 °F
